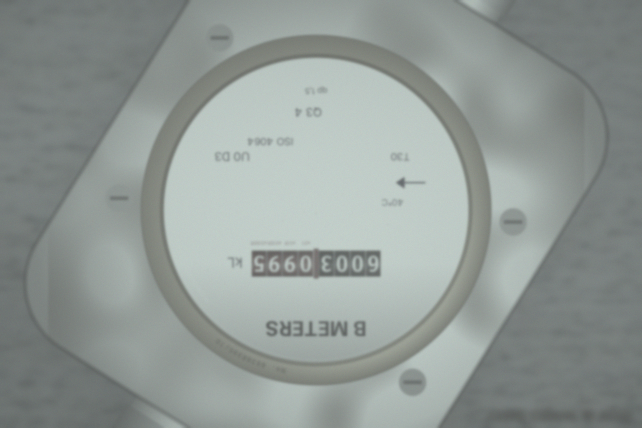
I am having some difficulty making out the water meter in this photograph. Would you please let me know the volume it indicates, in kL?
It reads 6003.0995 kL
